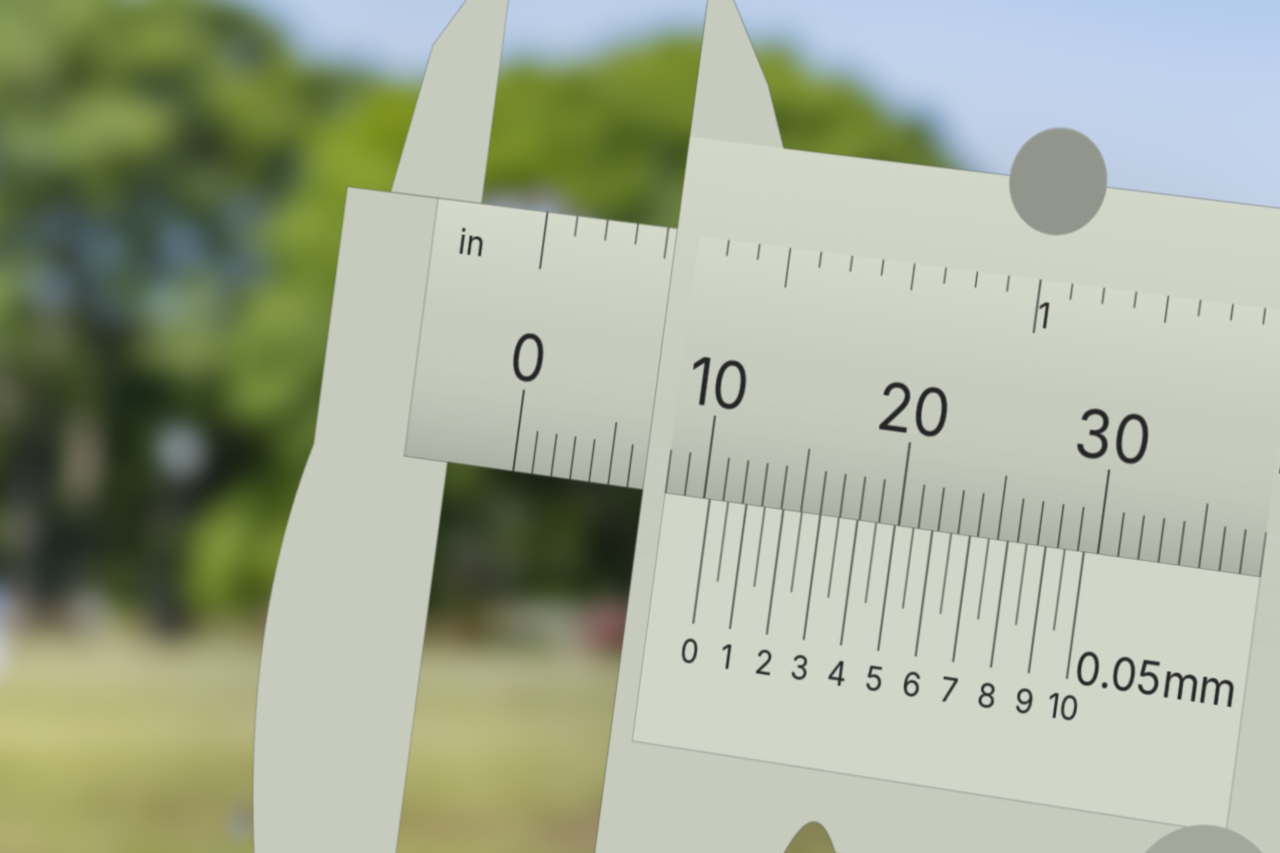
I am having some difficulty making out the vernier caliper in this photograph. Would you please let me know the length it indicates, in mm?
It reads 10.3 mm
